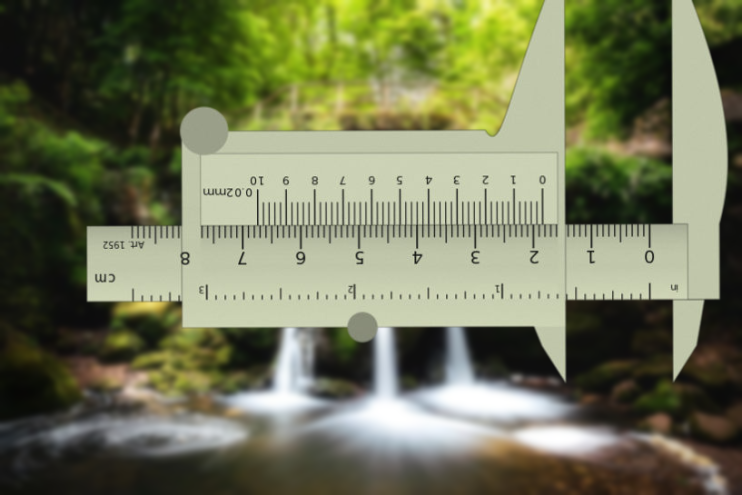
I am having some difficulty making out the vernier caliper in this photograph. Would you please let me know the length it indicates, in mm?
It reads 18.4 mm
